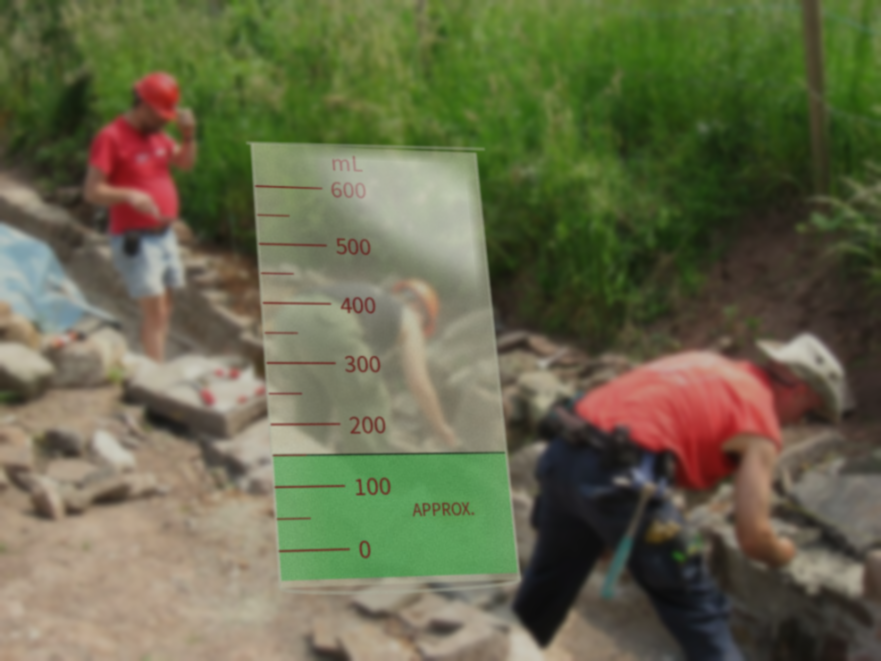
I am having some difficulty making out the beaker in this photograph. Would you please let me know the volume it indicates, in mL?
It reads 150 mL
